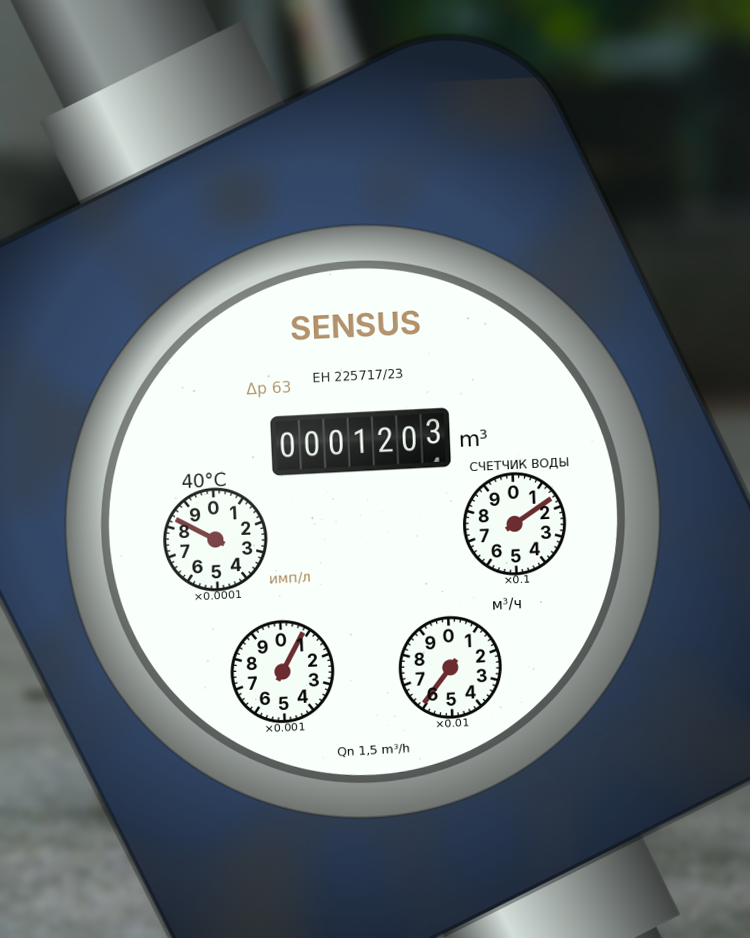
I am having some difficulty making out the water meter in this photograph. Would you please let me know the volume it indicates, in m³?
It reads 1203.1608 m³
